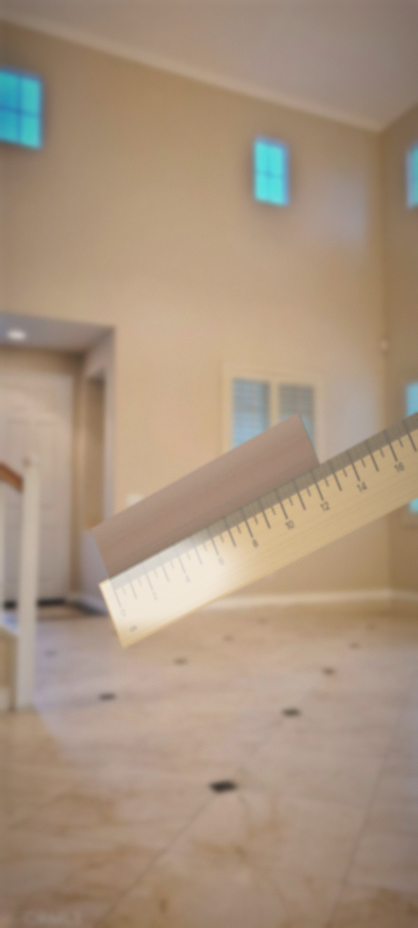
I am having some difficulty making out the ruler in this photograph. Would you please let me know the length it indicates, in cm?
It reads 12.5 cm
